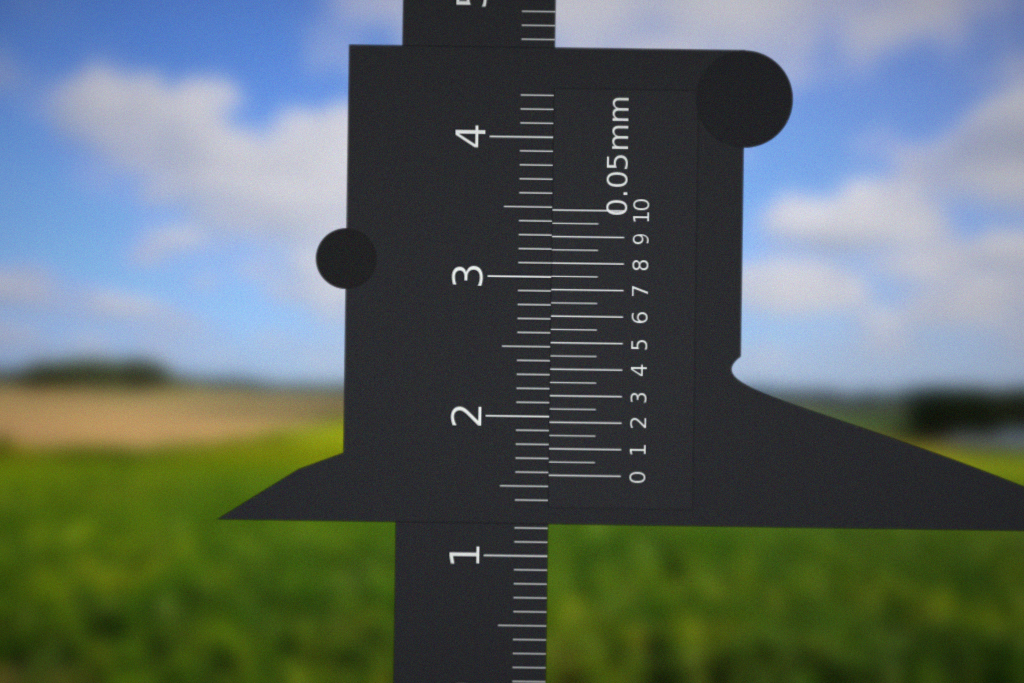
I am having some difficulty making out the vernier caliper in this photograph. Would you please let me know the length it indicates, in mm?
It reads 15.8 mm
